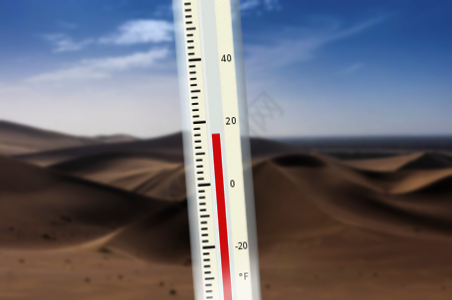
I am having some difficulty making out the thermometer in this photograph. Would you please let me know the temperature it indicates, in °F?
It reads 16 °F
